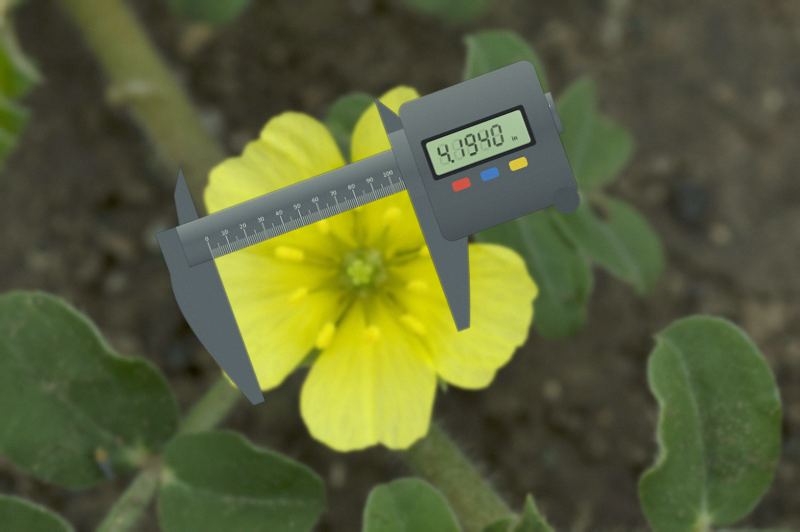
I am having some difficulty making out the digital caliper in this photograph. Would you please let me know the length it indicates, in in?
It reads 4.1940 in
